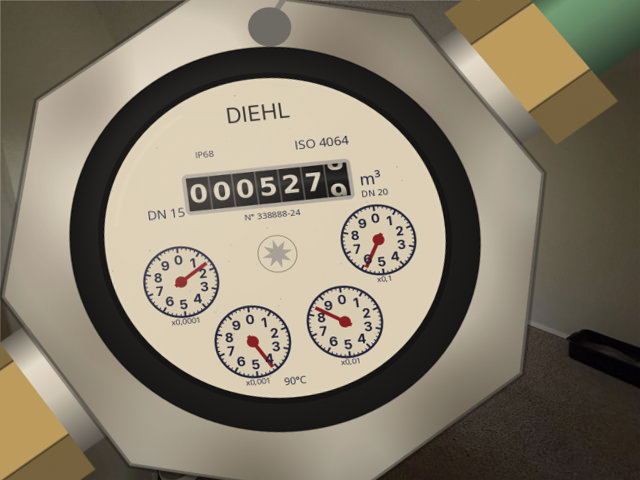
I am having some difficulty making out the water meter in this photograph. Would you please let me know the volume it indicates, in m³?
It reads 5278.5841 m³
